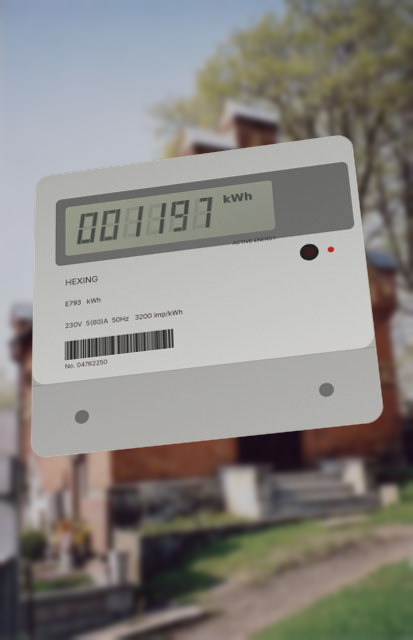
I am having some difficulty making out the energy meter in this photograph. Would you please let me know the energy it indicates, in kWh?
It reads 1197 kWh
